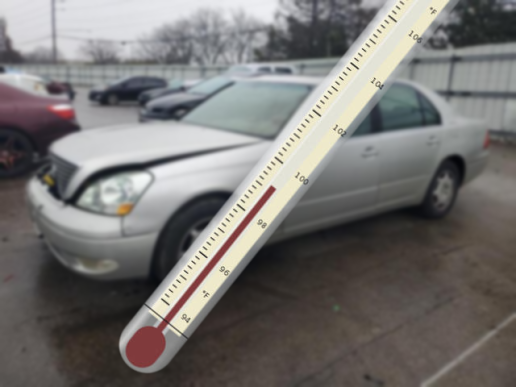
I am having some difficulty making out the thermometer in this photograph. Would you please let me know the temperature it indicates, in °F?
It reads 99.2 °F
